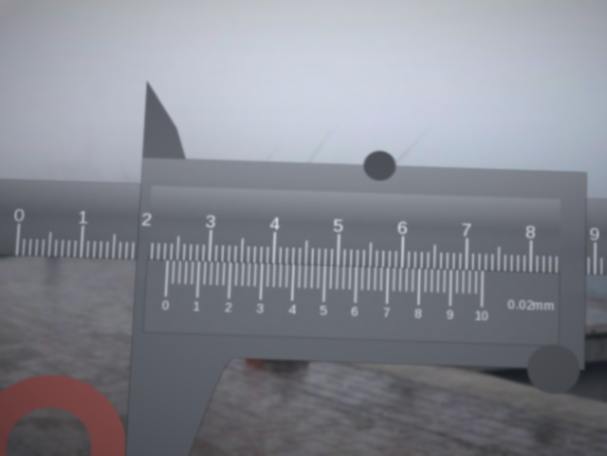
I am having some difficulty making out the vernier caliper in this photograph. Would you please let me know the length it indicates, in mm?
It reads 23.5 mm
